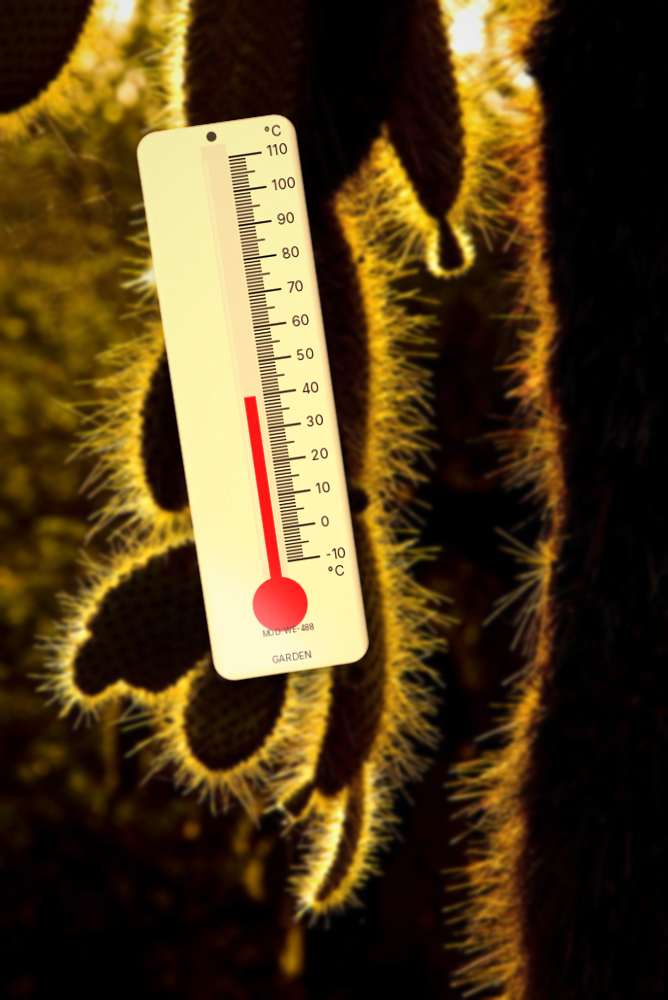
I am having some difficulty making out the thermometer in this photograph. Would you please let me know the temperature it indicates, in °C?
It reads 40 °C
